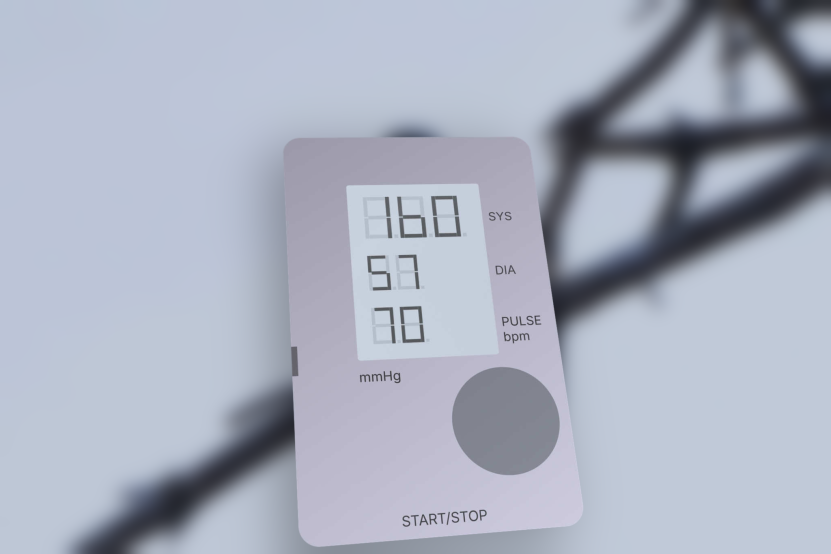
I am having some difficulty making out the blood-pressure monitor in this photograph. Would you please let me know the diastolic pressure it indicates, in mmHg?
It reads 57 mmHg
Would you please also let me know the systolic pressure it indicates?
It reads 160 mmHg
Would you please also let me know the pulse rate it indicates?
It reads 70 bpm
